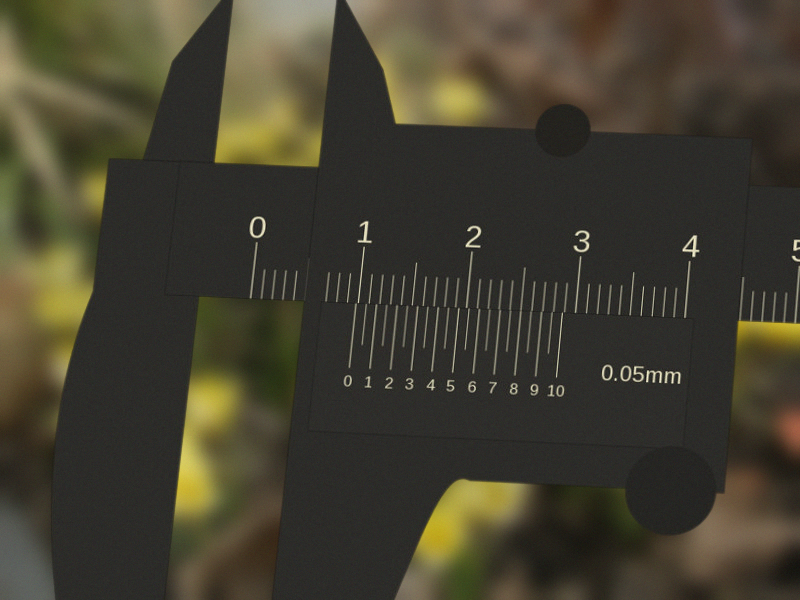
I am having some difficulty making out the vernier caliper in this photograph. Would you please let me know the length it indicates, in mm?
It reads 9.8 mm
